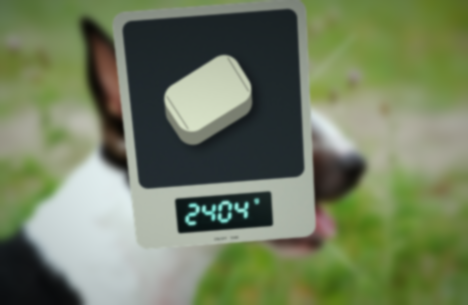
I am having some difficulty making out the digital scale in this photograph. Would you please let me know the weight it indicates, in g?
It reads 2404 g
